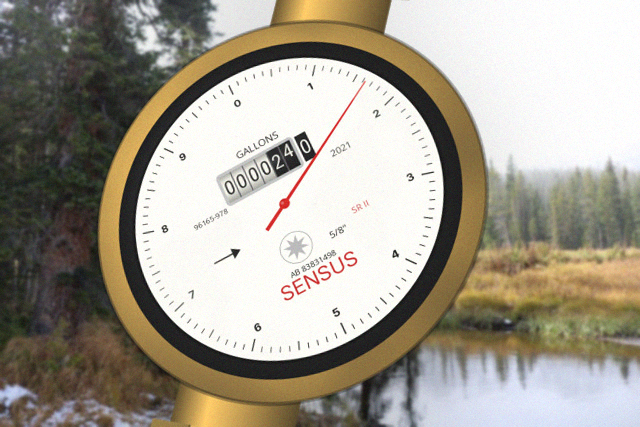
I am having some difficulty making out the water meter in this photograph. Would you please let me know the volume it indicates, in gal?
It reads 241.6 gal
